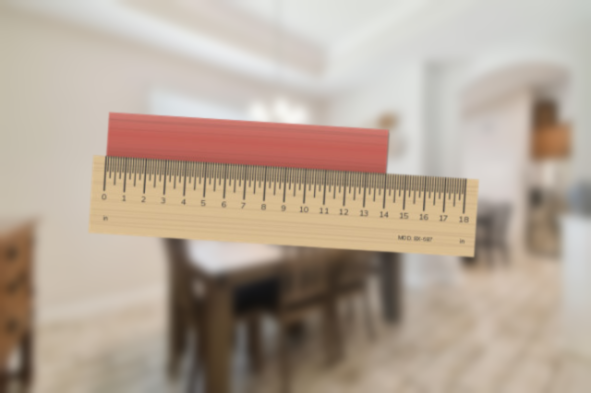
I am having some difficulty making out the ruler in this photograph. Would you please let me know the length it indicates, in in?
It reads 14 in
